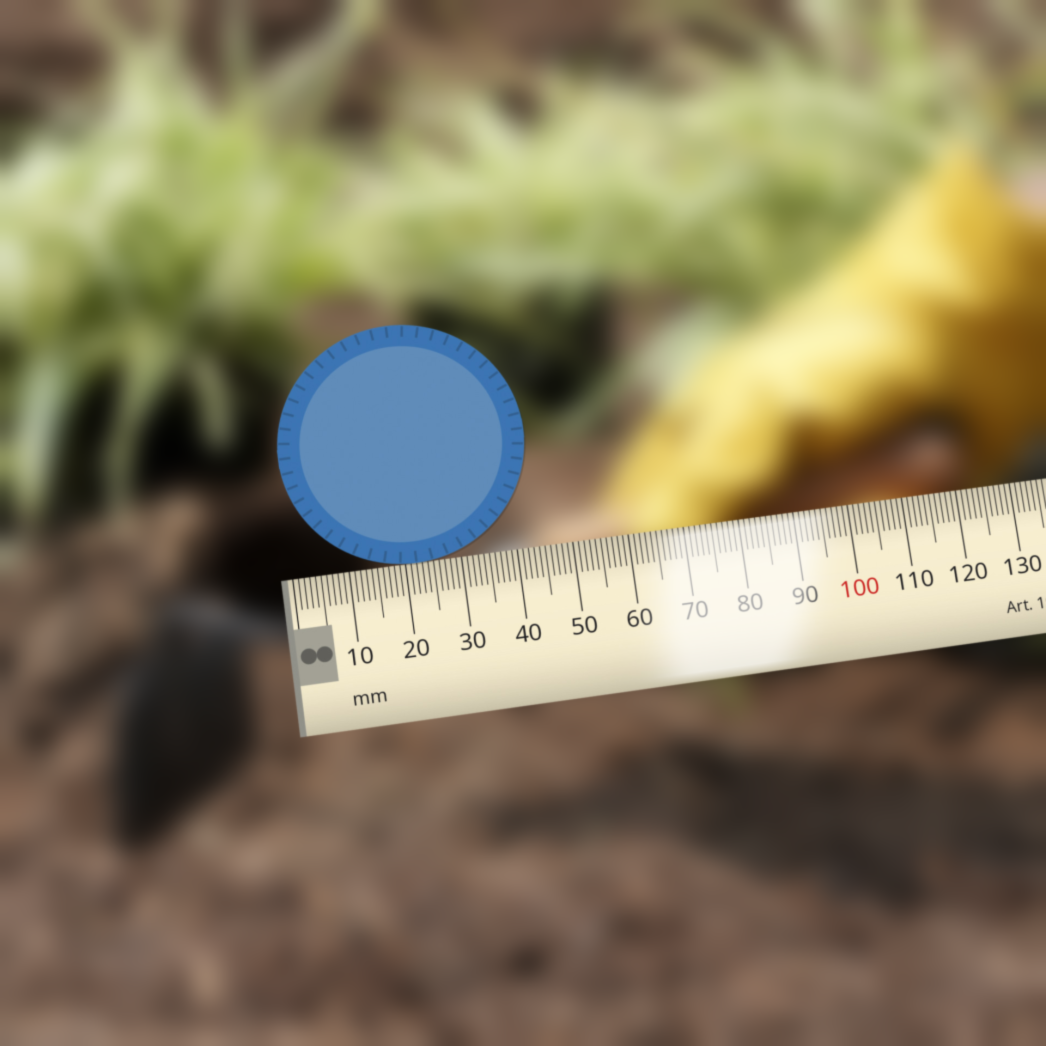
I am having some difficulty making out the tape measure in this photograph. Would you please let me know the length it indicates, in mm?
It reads 44 mm
